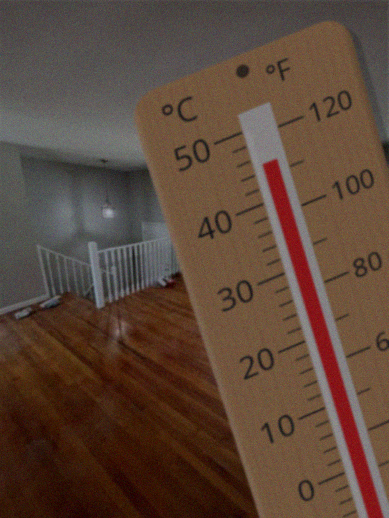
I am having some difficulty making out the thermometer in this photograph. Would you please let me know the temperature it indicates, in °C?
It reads 45 °C
